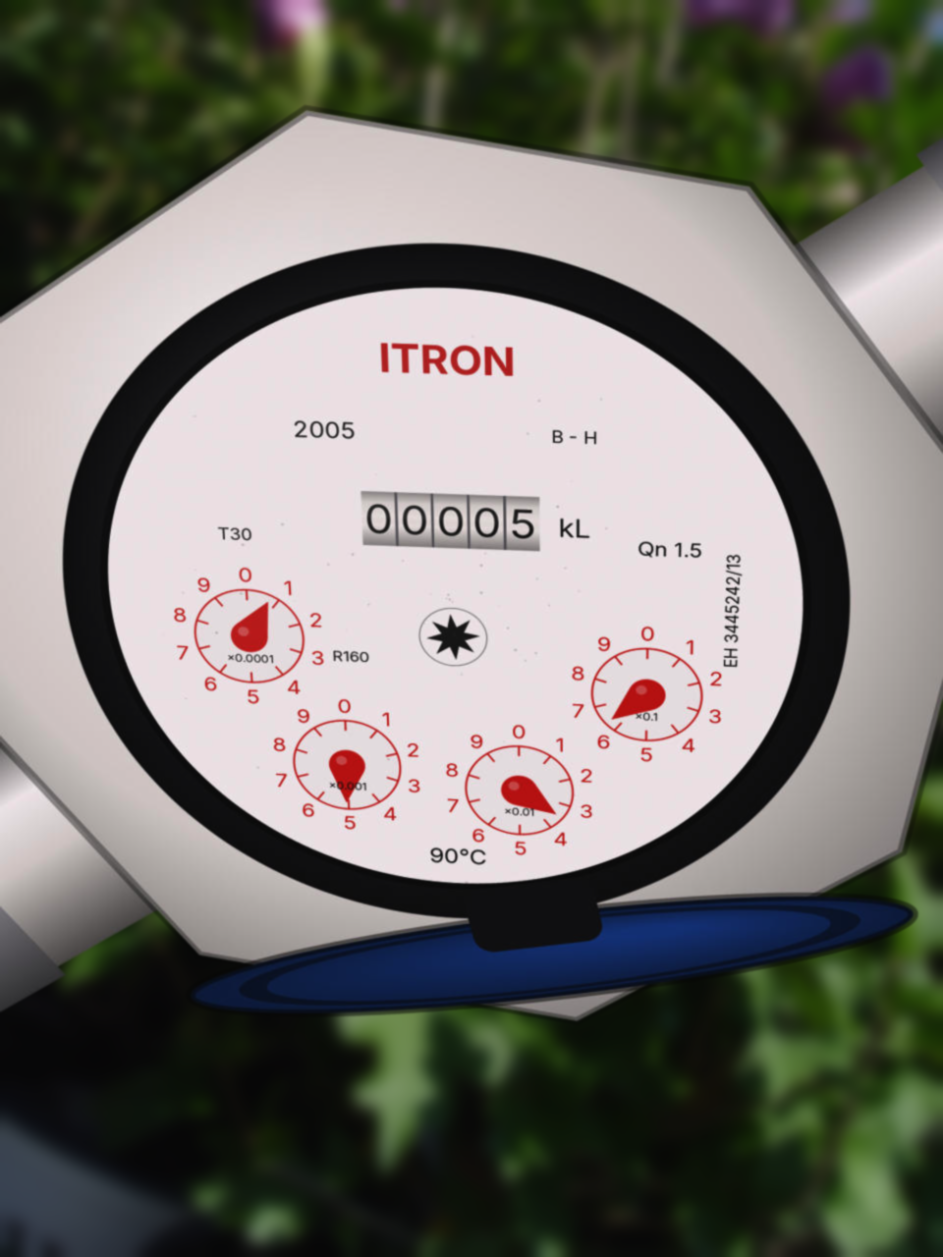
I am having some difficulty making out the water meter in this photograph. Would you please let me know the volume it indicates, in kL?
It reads 5.6350 kL
